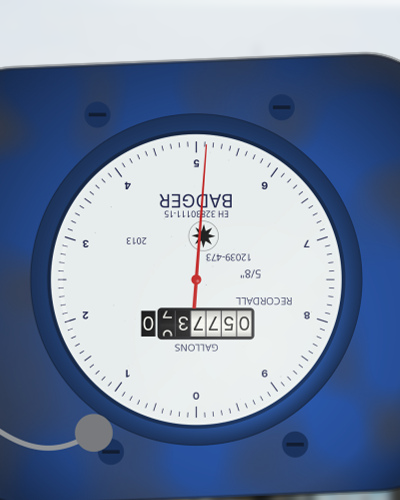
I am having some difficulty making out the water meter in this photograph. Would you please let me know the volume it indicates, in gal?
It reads 577365.1 gal
